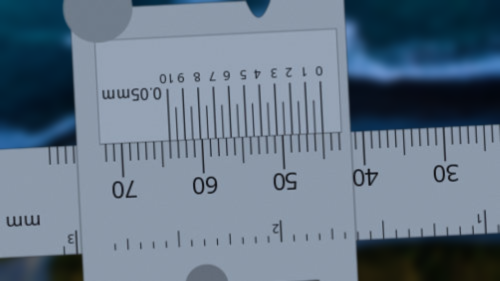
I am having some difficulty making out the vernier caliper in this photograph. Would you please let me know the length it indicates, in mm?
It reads 45.0 mm
